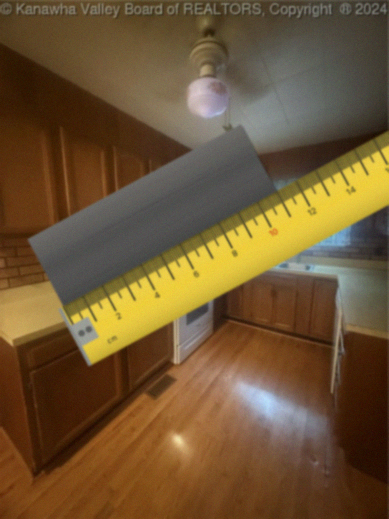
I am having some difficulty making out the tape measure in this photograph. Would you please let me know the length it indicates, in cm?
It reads 11 cm
